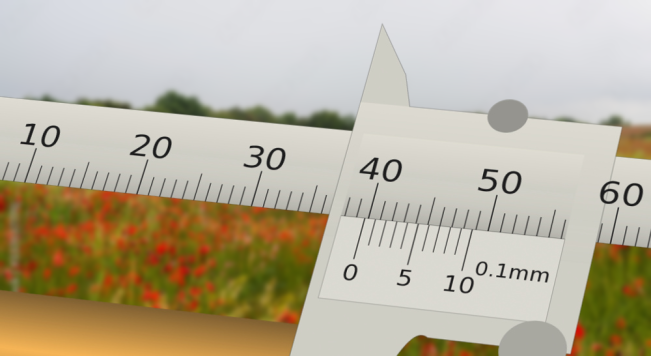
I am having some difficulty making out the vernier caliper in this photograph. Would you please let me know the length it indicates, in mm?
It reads 39.7 mm
